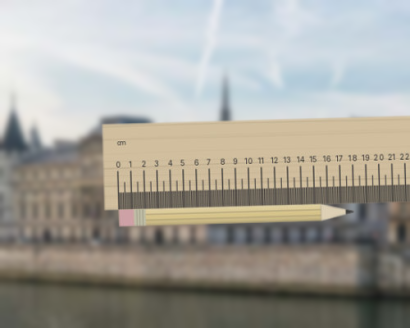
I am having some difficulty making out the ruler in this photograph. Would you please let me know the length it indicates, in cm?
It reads 18 cm
